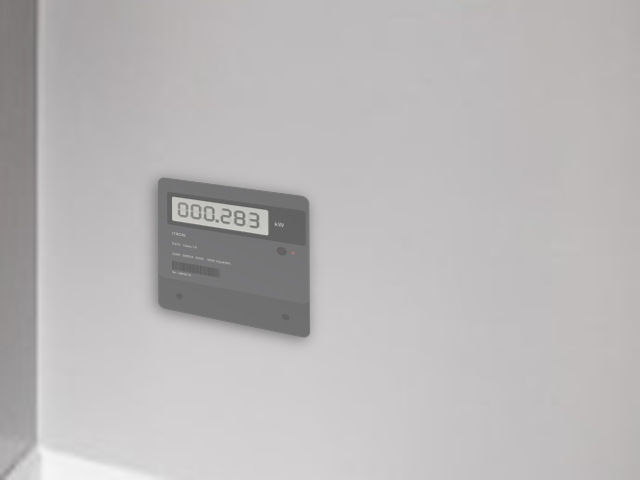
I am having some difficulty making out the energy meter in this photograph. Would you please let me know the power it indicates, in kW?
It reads 0.283 kW
